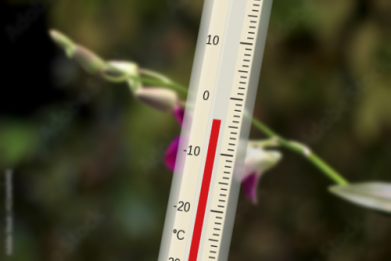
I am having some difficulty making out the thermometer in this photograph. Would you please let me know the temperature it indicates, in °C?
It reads -4 °C
